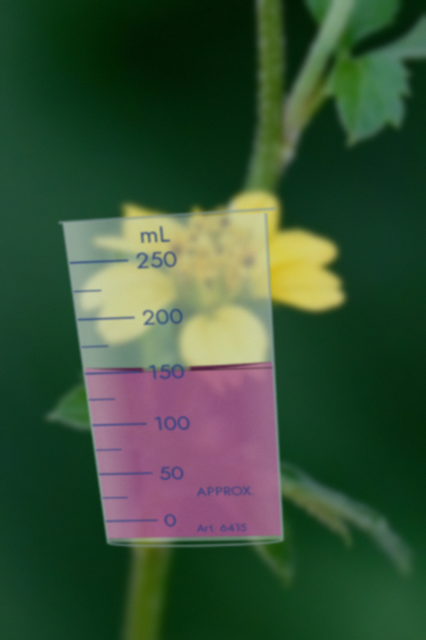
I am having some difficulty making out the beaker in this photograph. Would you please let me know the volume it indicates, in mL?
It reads 150 mL
